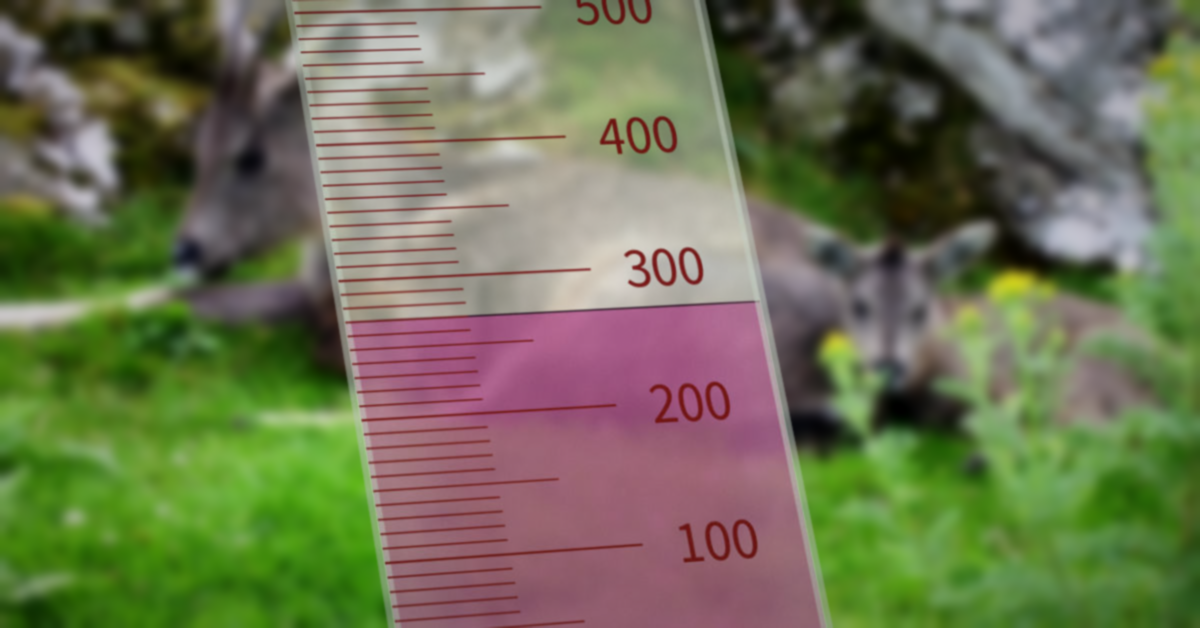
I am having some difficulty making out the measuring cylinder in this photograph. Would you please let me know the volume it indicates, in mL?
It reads 270 mL
